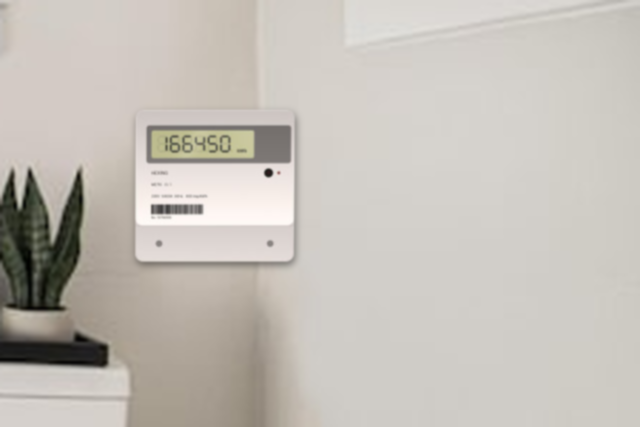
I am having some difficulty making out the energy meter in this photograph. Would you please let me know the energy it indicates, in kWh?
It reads 166450 kWh
